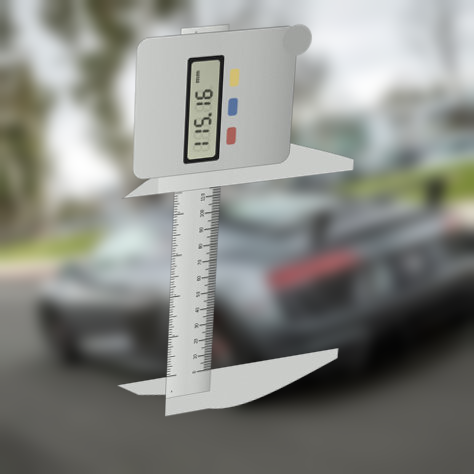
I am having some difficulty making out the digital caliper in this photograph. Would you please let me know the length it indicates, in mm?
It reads 115.16 mm
